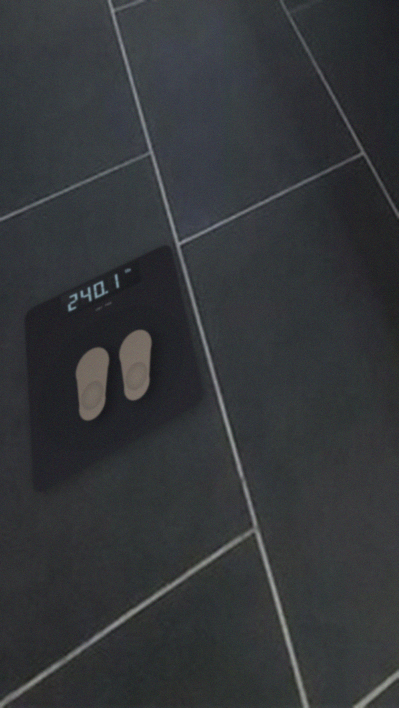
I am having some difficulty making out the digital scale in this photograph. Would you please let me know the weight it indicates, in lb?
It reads 240.1 lb
